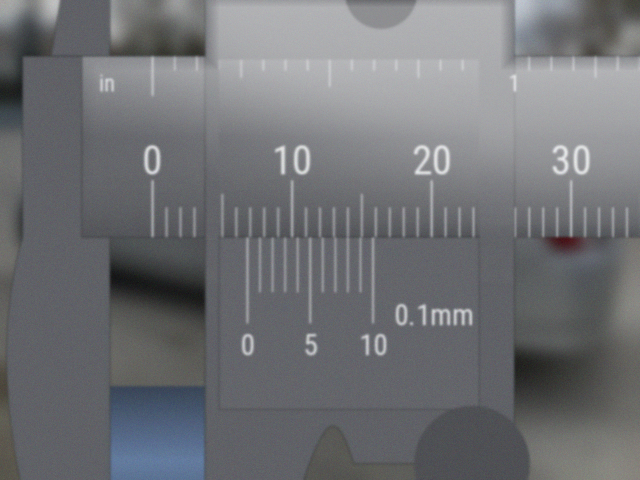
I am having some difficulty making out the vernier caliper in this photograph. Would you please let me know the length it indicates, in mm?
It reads 6.8 mm
